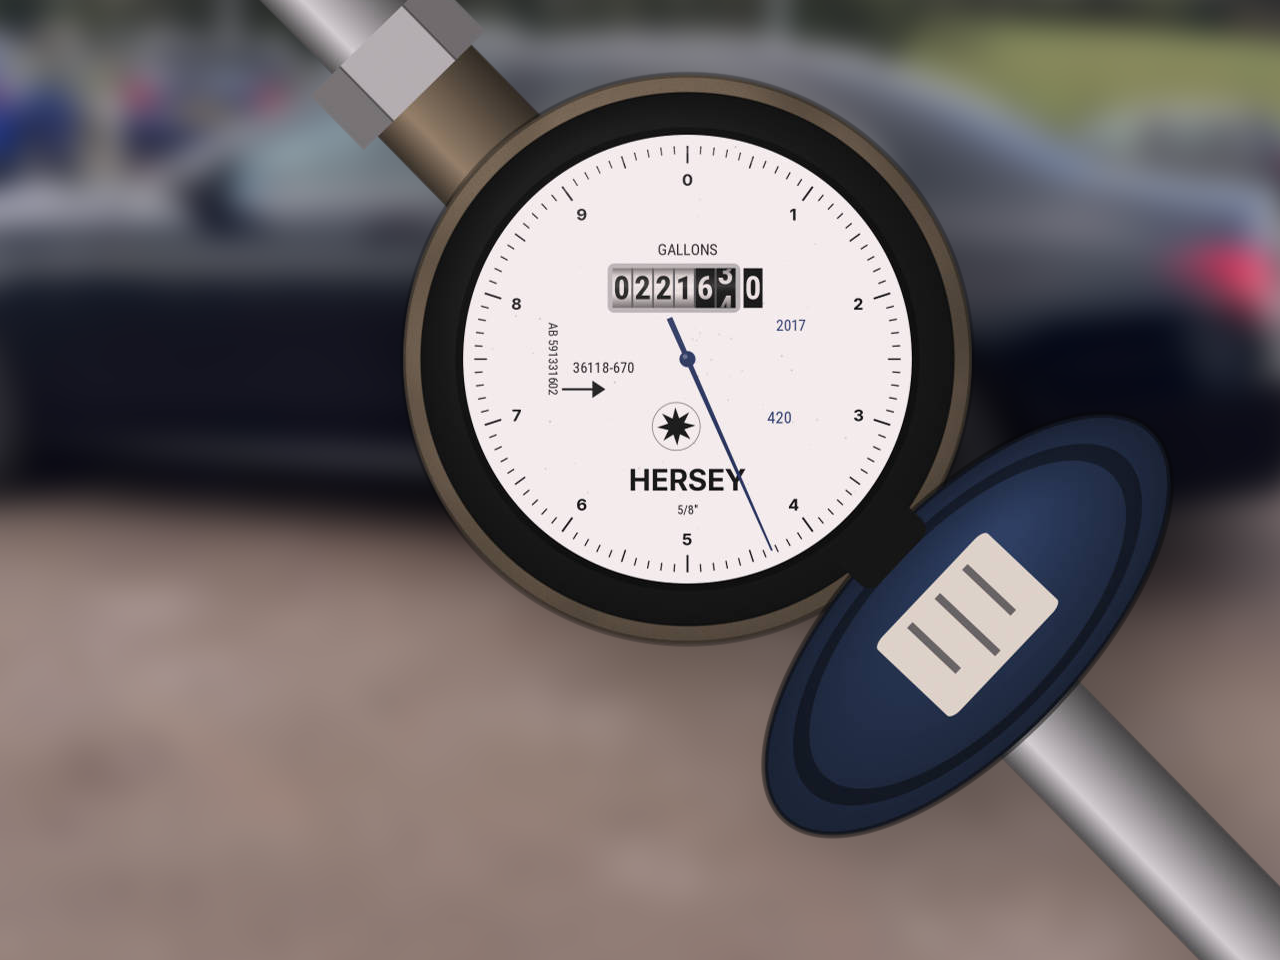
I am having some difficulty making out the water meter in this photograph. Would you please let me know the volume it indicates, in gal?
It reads 221634.3 gal
